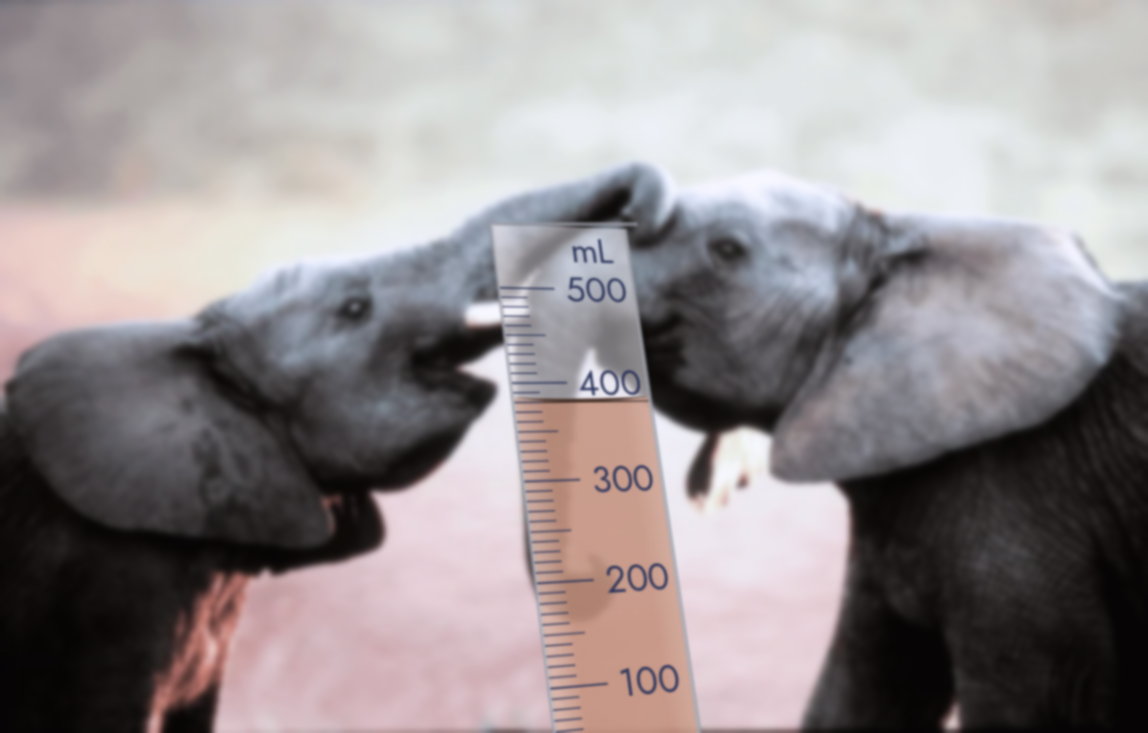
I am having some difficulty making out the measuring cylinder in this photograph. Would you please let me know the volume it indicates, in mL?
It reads 380 mL
